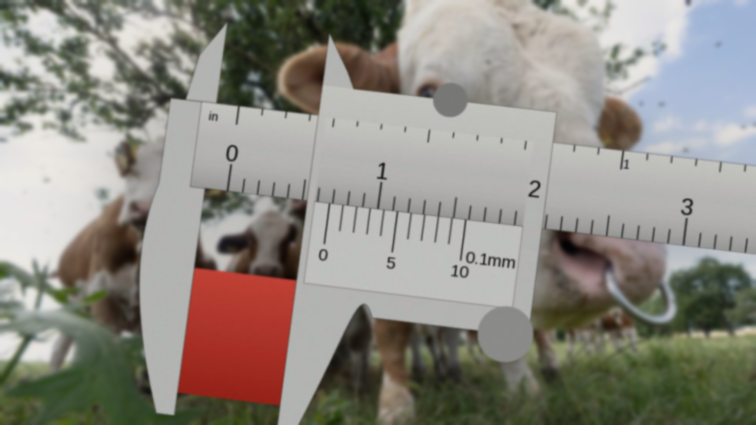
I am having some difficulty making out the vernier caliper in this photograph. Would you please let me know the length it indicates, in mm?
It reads 6.8 mm
